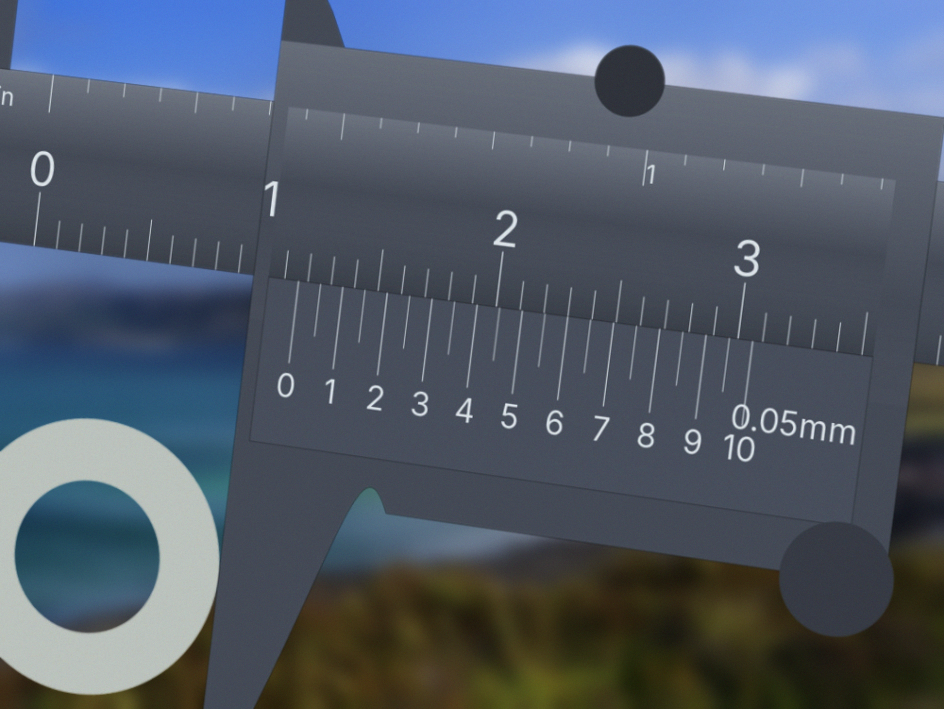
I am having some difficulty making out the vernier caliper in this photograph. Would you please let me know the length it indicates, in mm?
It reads 11.60 mm
